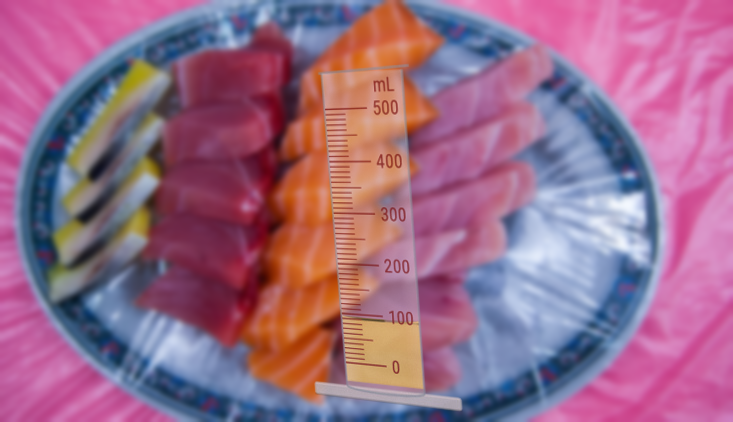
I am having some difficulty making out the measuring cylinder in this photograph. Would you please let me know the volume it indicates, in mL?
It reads 90 mL
